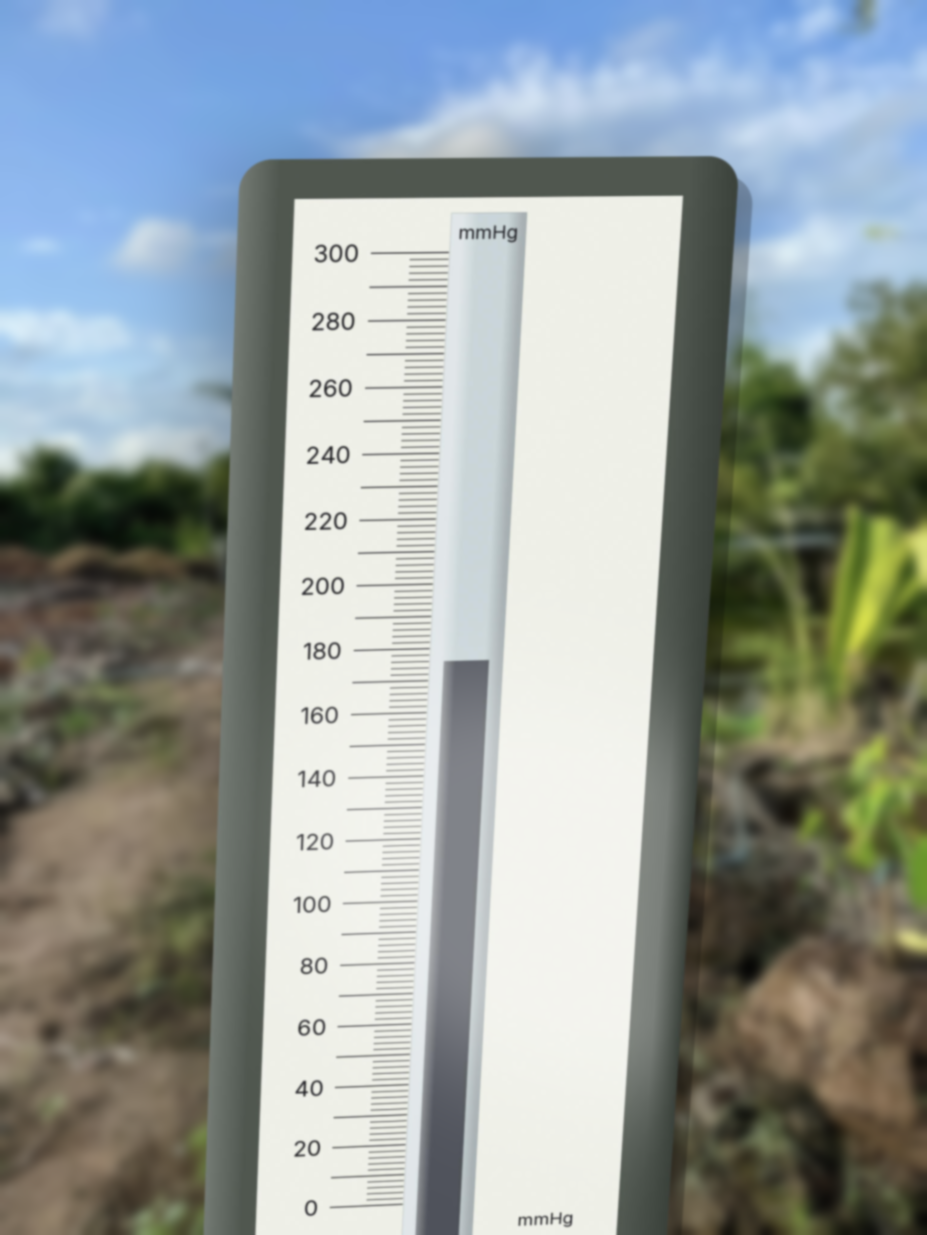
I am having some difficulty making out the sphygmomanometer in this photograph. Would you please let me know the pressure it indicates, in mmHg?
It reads 176 mmHg
